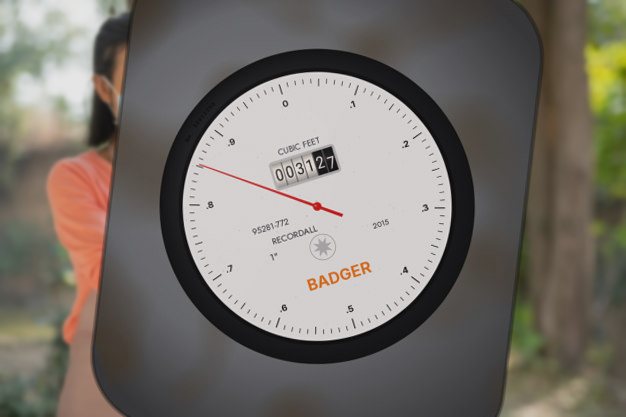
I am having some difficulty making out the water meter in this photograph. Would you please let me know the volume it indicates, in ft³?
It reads 3126.85 ft³
